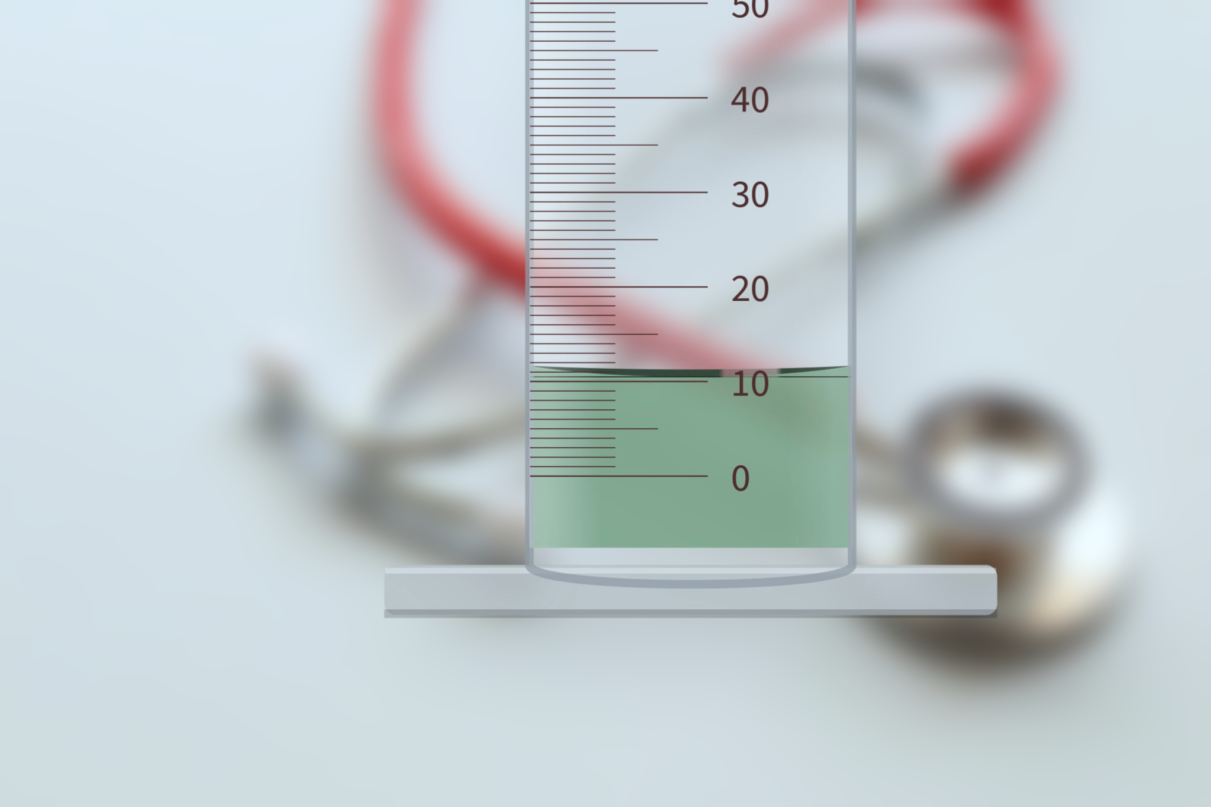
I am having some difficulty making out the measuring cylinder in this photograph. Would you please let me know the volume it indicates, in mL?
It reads 10.5 mL
